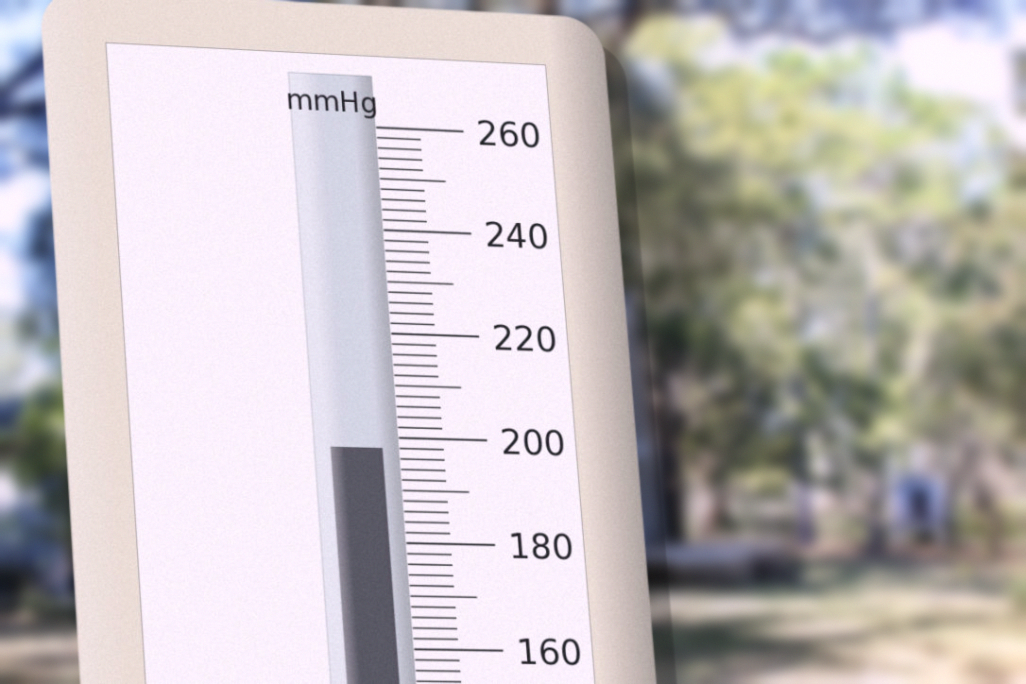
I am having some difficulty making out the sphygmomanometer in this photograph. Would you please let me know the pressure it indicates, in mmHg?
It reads 198 mmHg
